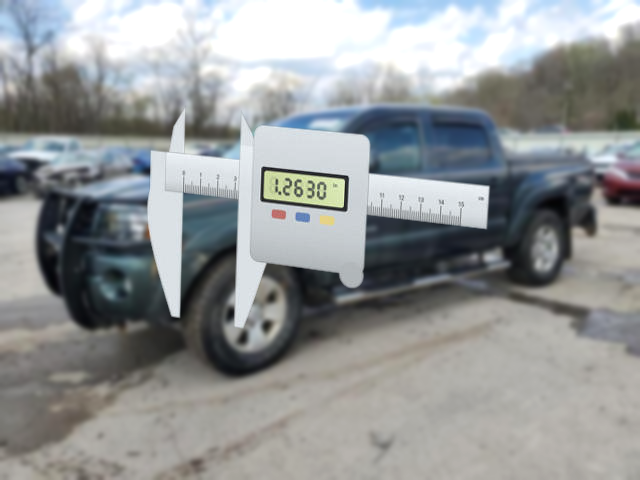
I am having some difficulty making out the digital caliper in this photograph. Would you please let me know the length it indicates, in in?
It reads 1.2630 in
